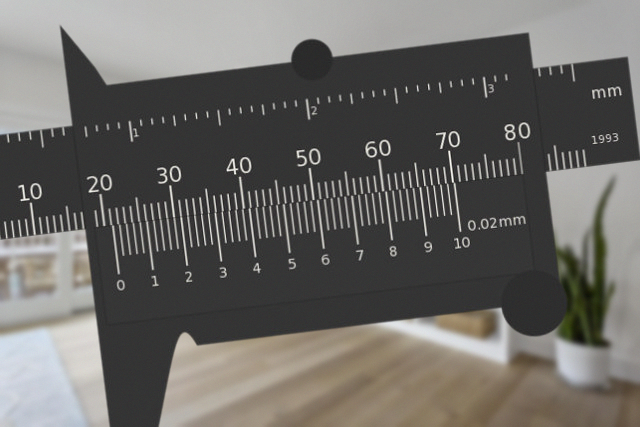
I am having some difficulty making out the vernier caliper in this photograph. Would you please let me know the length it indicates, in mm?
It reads 21.2 mm
